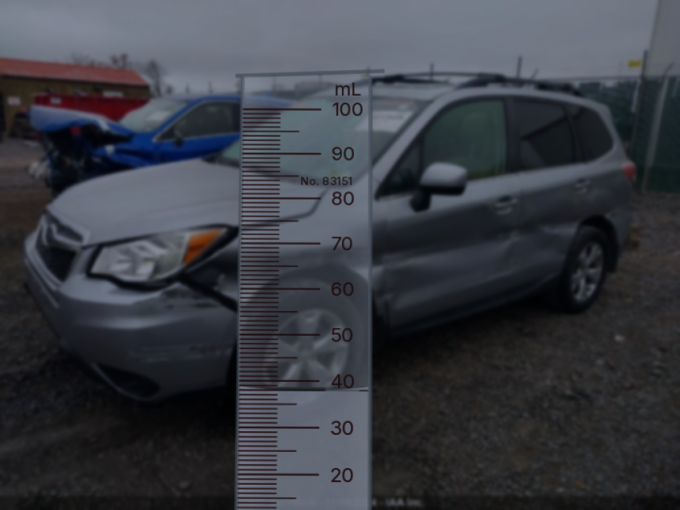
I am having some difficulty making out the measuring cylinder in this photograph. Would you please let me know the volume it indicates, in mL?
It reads 38 mL
